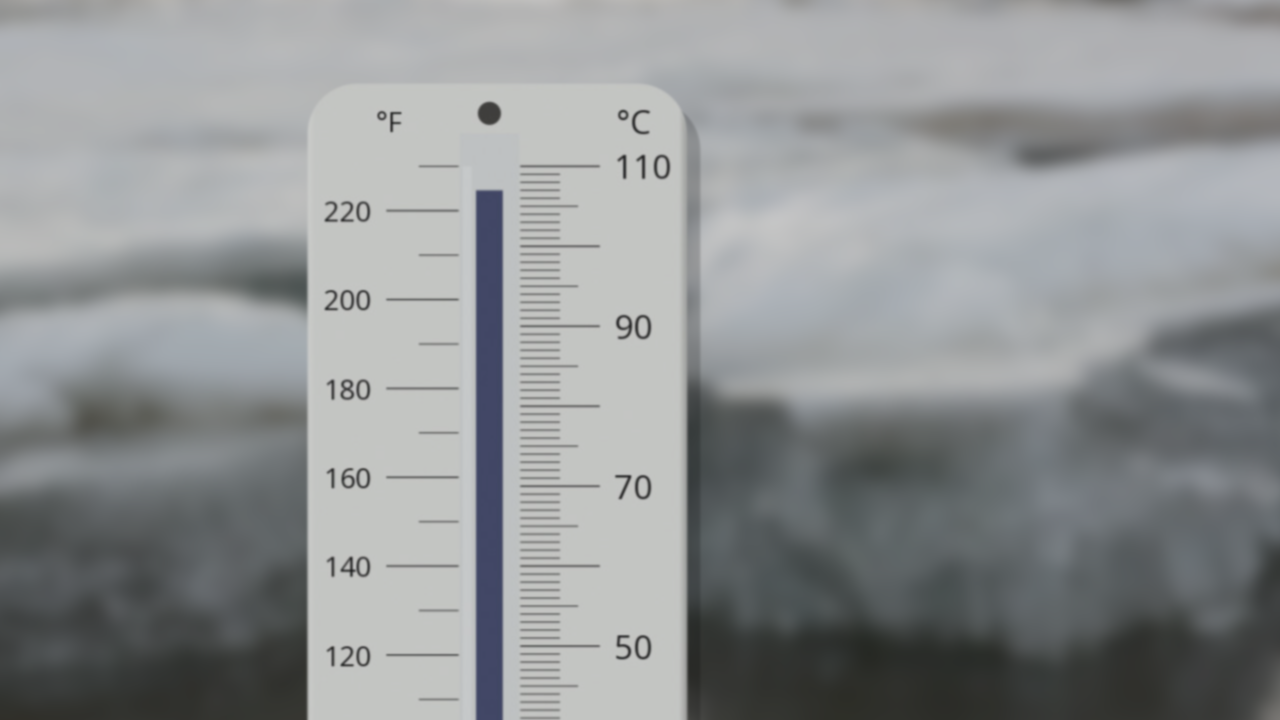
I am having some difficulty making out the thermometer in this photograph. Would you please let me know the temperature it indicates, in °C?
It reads 107 °C
